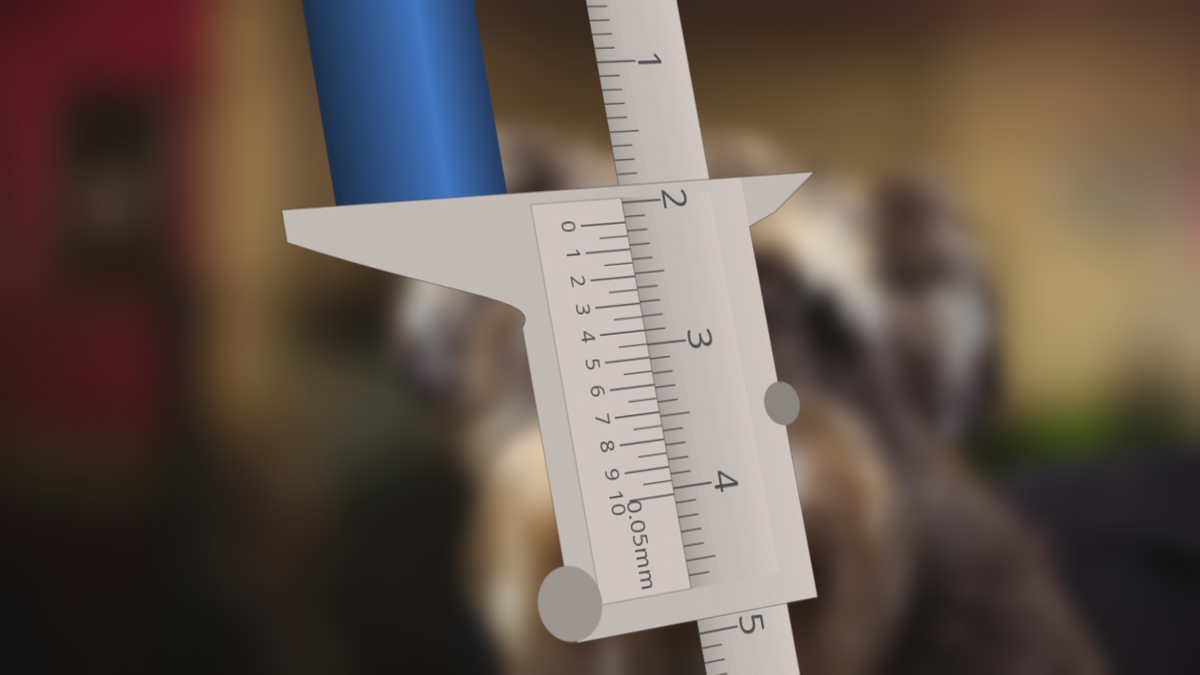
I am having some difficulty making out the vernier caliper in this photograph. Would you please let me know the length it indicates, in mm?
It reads 21.4 mm
